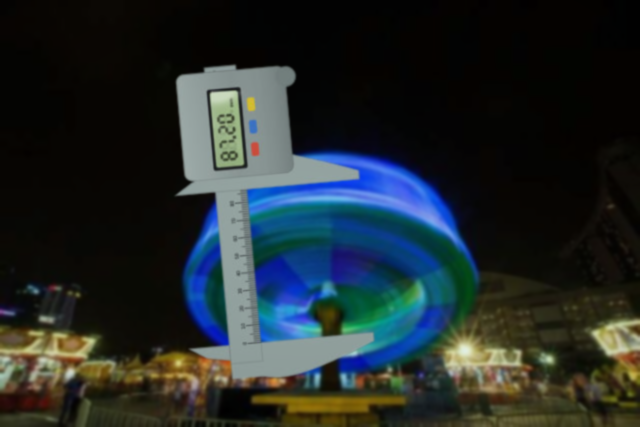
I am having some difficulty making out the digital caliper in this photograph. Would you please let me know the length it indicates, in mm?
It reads 87.20 mm
